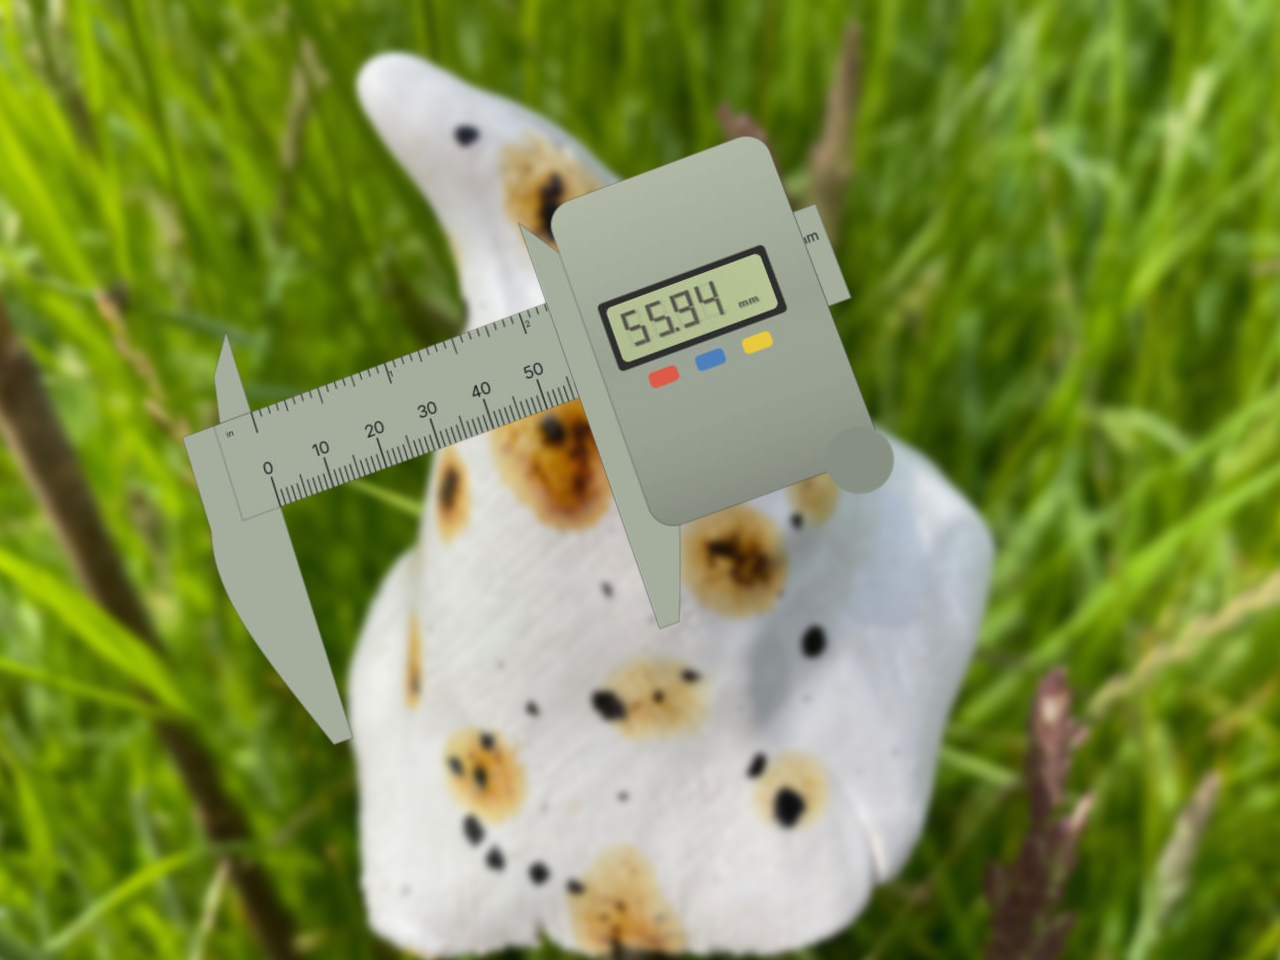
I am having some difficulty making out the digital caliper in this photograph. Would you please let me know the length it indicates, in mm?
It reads 55.94 mm
